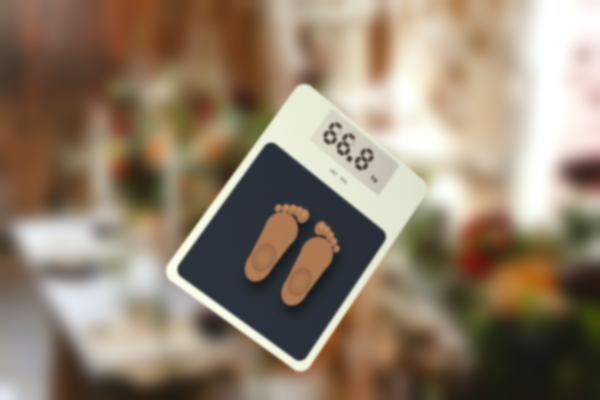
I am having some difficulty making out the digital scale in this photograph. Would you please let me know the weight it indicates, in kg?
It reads 66.8 kg
